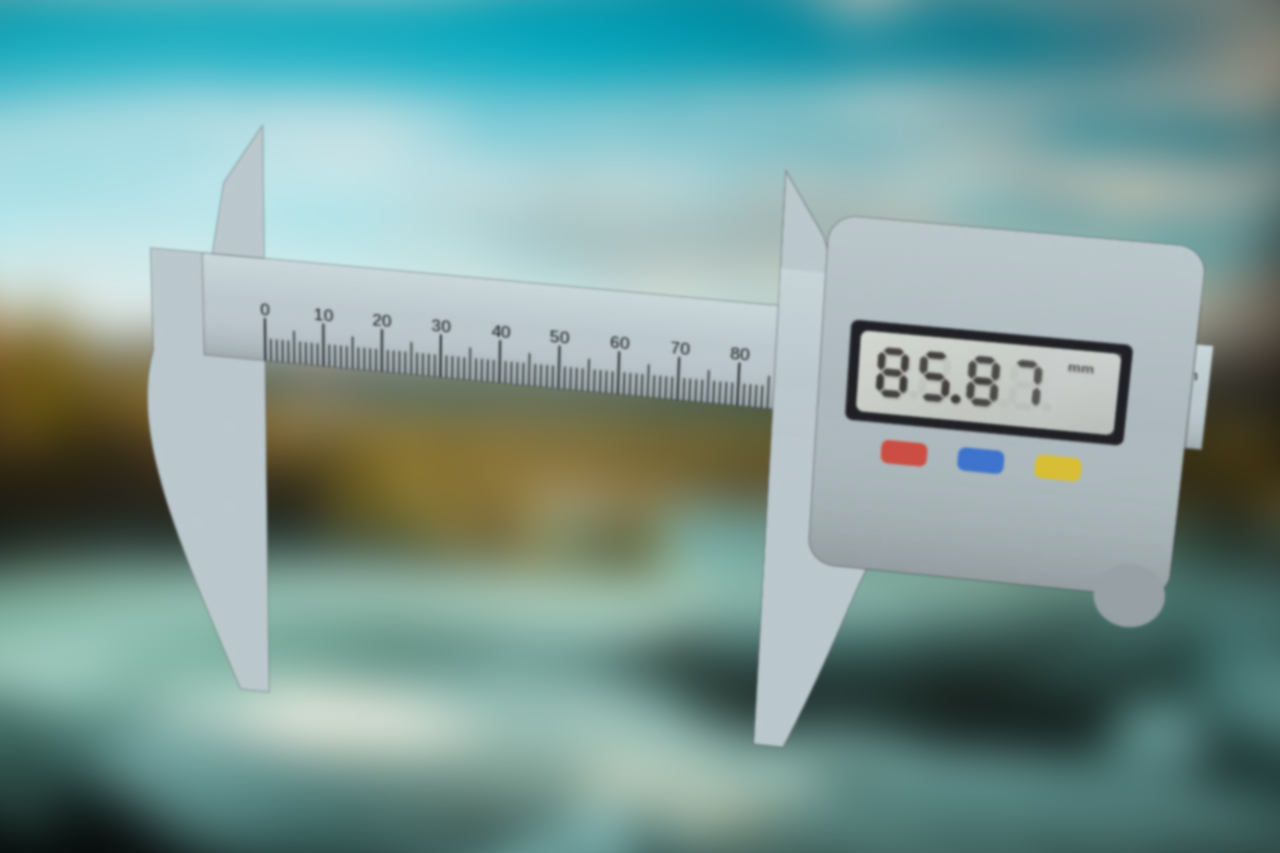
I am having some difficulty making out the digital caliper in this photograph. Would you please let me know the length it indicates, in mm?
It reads 85.87 mm
